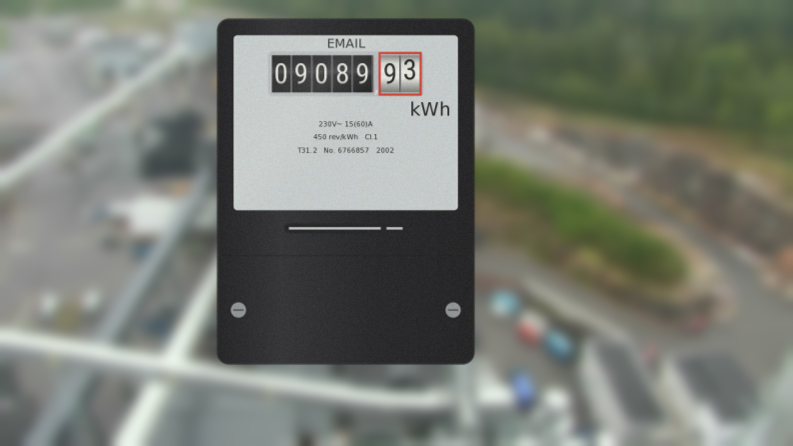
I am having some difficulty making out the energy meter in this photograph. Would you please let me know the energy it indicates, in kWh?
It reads 9089.93 kWh
